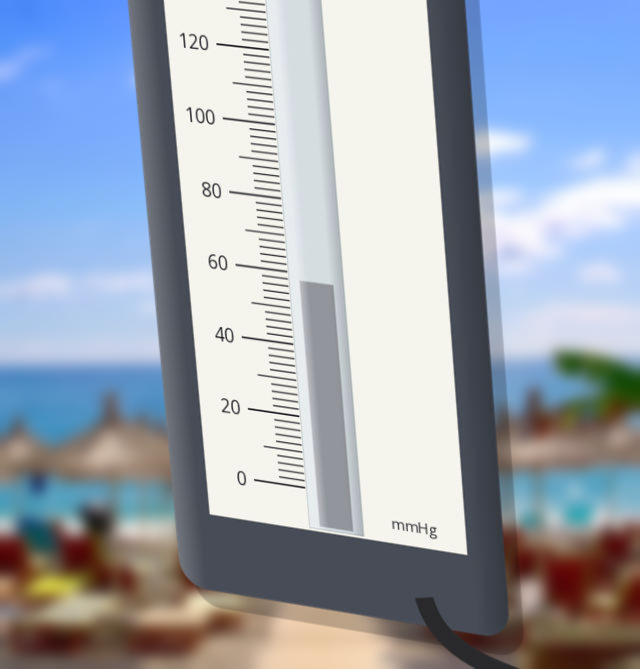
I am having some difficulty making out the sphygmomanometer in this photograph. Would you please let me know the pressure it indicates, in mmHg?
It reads 58 mmHg
